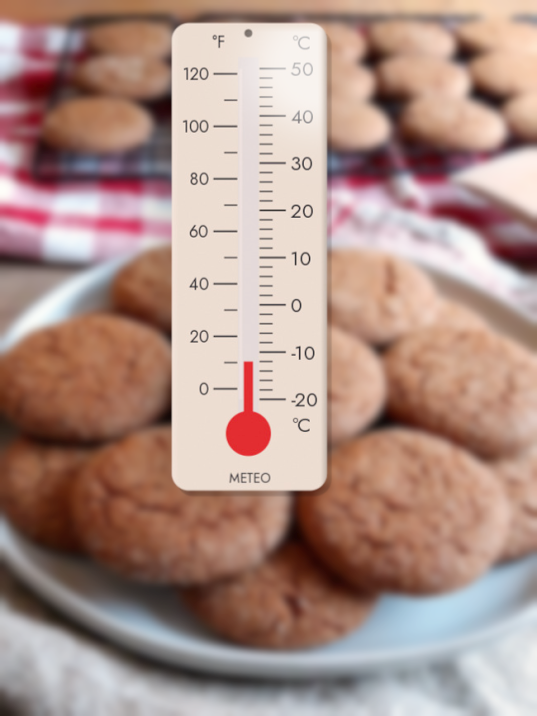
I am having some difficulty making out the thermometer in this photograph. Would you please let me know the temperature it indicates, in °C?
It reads -12 °C
